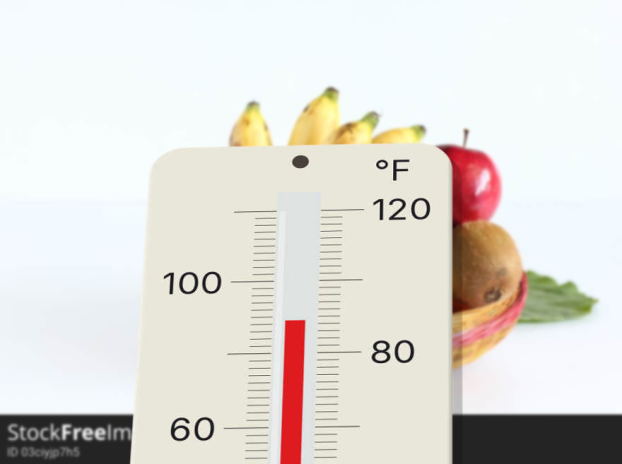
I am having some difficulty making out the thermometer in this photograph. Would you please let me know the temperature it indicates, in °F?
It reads 89 °F
